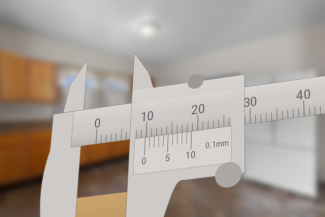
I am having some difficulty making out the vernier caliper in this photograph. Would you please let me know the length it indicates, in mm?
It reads 9.8 mm
